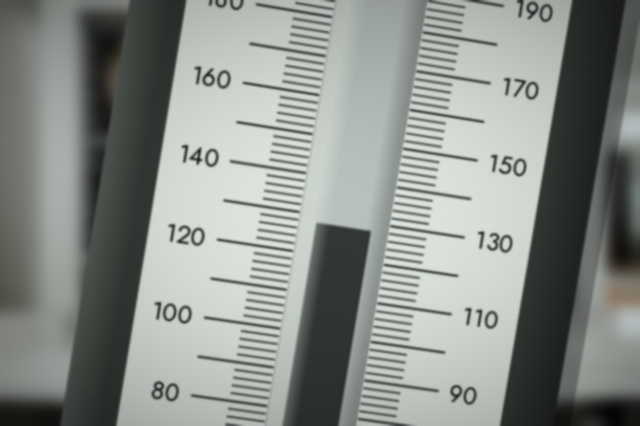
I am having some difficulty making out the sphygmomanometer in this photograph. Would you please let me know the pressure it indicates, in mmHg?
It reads 128 mmHg
